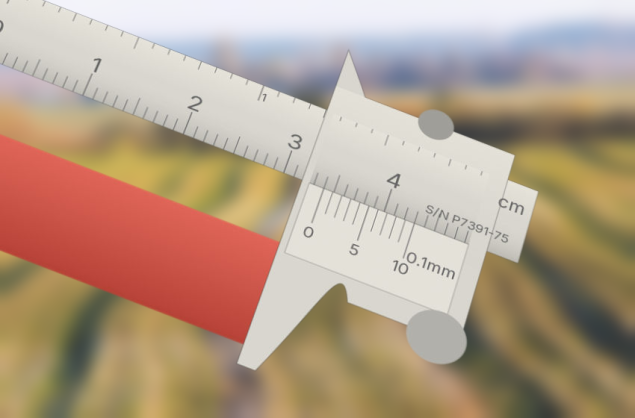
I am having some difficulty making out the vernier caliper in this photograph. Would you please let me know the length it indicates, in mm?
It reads 34.0 mm
